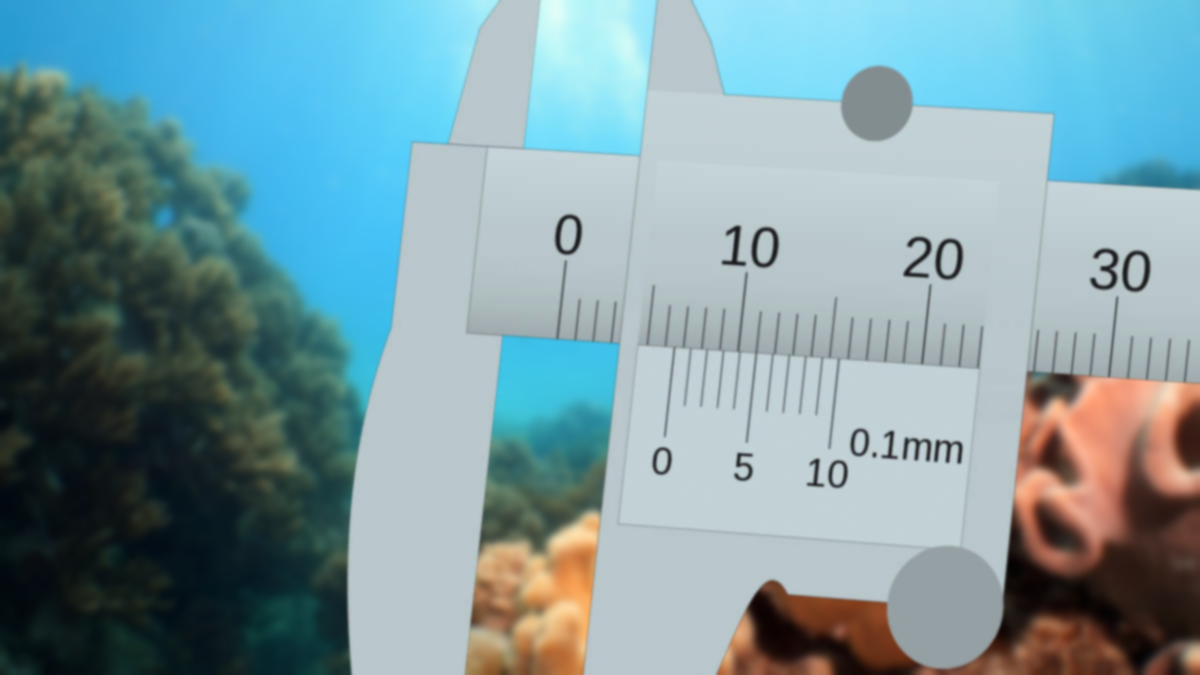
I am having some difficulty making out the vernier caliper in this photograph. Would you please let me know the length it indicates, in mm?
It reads 6.5 mm
